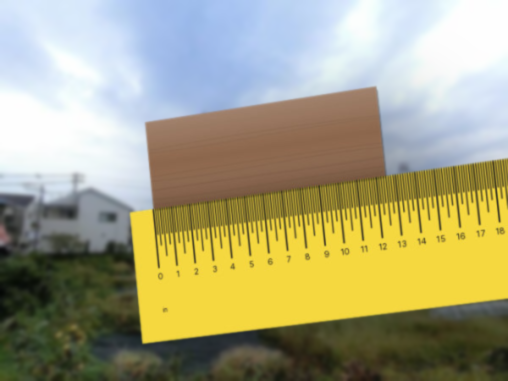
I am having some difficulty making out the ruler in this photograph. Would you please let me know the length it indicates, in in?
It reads 12.5 in
